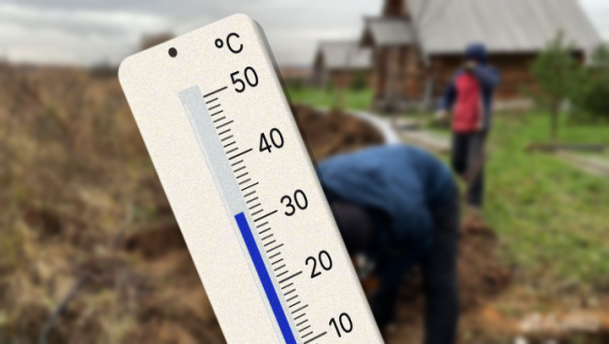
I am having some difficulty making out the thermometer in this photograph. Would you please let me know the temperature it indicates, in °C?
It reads 32 °C
